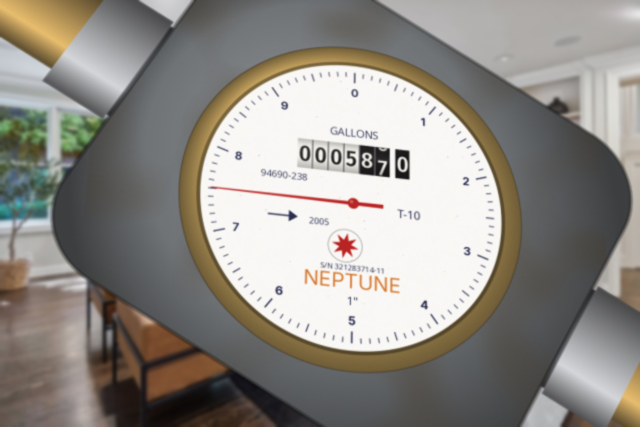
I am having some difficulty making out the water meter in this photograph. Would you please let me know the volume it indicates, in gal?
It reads 5867.5 gal
